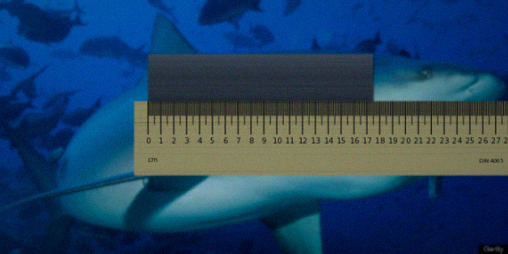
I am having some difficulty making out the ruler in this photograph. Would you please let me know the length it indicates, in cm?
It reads 17.5 cm
